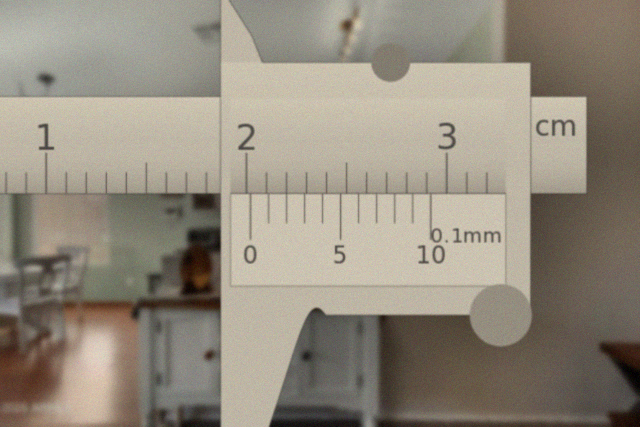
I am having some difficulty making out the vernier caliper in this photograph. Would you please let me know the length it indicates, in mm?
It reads 20.2 mm
